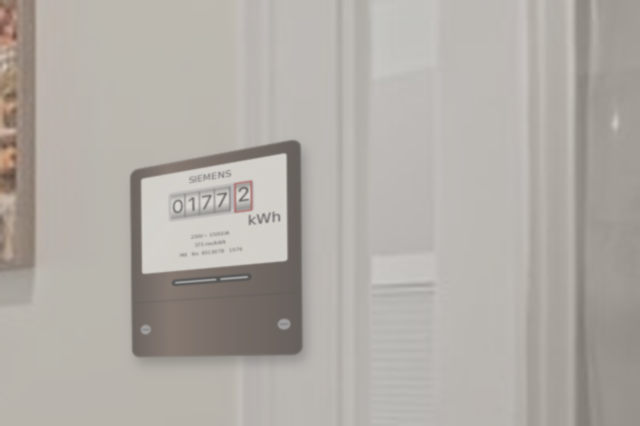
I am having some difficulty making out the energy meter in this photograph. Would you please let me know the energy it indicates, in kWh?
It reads 177.2 kWh
